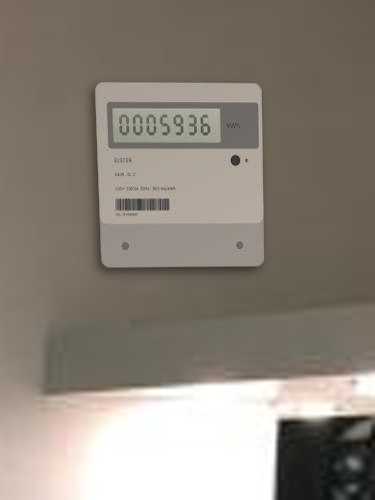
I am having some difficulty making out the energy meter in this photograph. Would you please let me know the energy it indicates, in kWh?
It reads 5936 kWh
